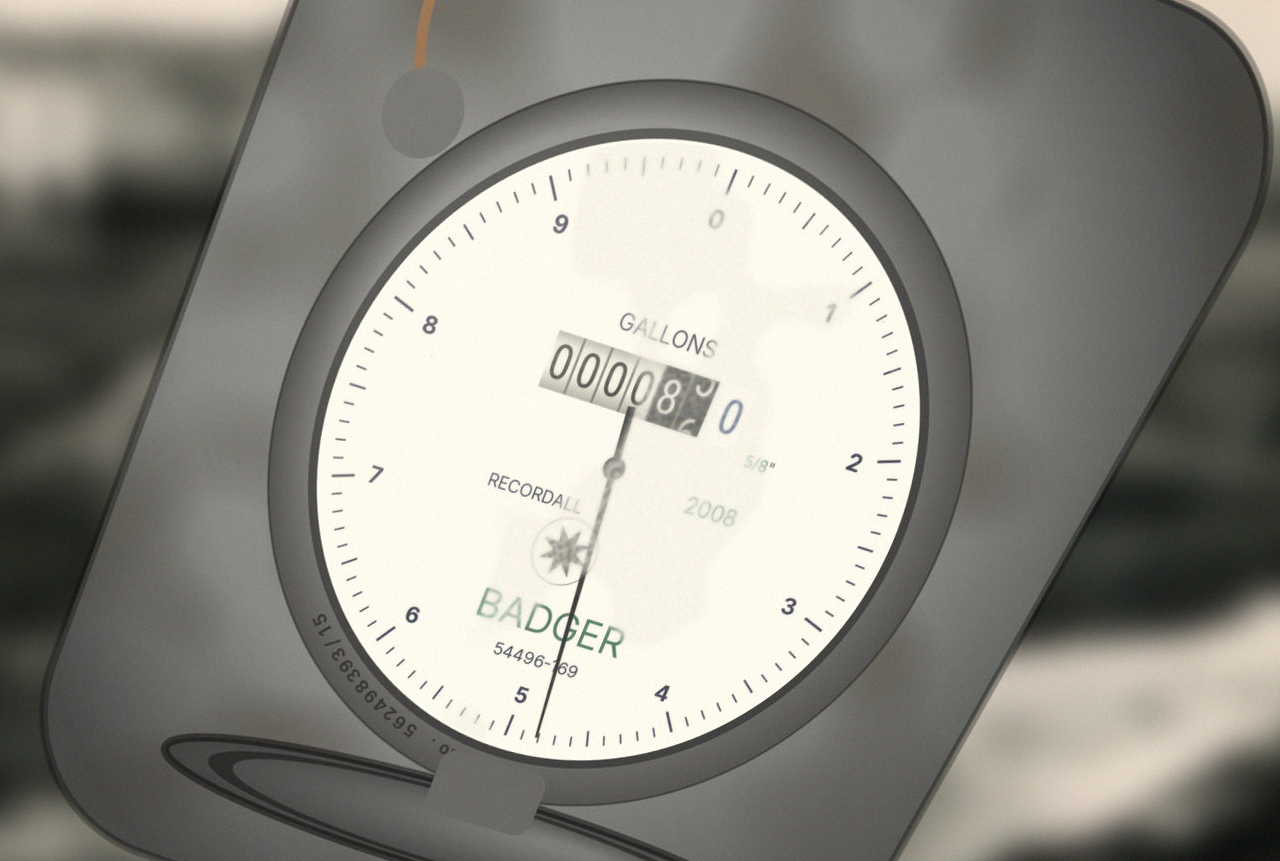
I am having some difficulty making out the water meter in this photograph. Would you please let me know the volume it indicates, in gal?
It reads 854.8 gal
